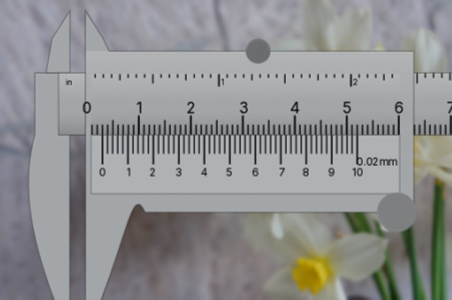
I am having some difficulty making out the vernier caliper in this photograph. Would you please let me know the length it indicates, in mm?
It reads 3.0 mm
